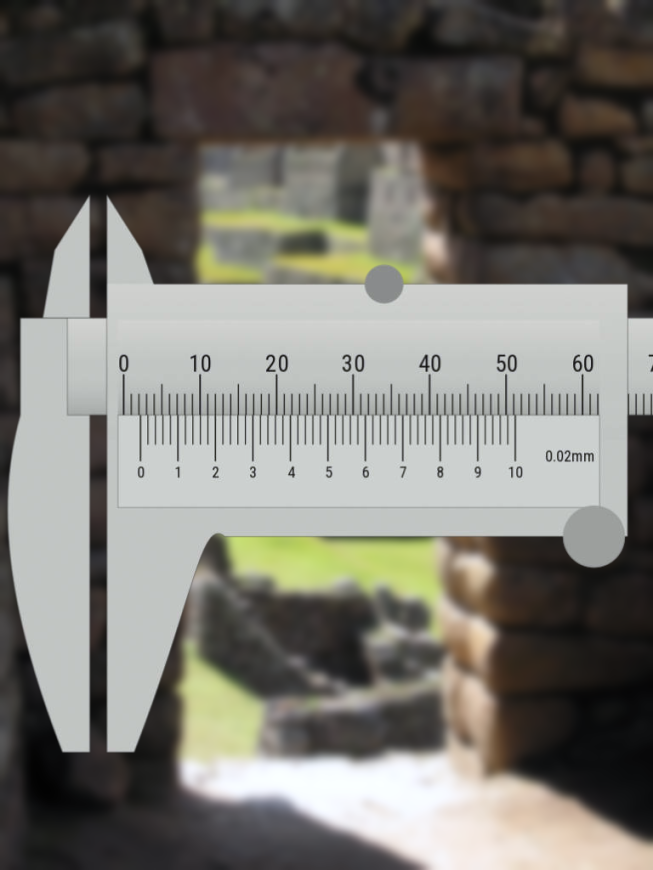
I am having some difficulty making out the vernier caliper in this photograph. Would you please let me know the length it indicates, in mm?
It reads 2.2 mm
